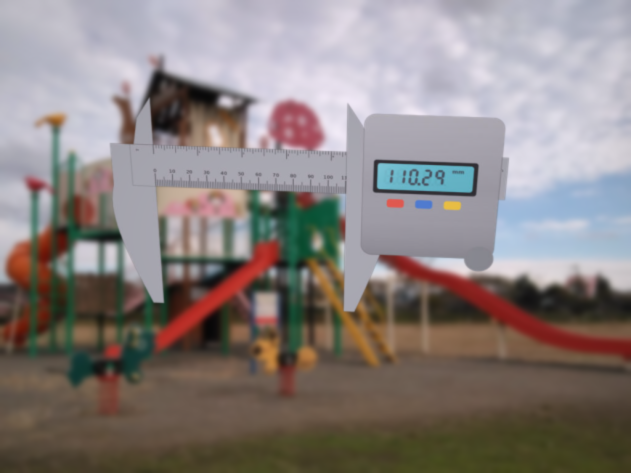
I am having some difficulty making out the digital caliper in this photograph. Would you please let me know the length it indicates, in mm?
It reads 110.29 mm
